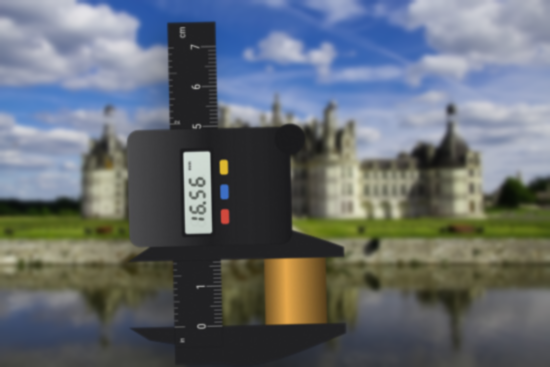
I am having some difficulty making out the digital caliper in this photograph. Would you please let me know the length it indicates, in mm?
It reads 16.56 mm
